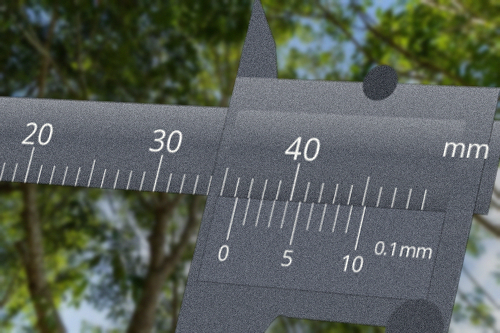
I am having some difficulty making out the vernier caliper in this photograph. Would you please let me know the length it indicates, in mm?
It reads 36.2 mm
